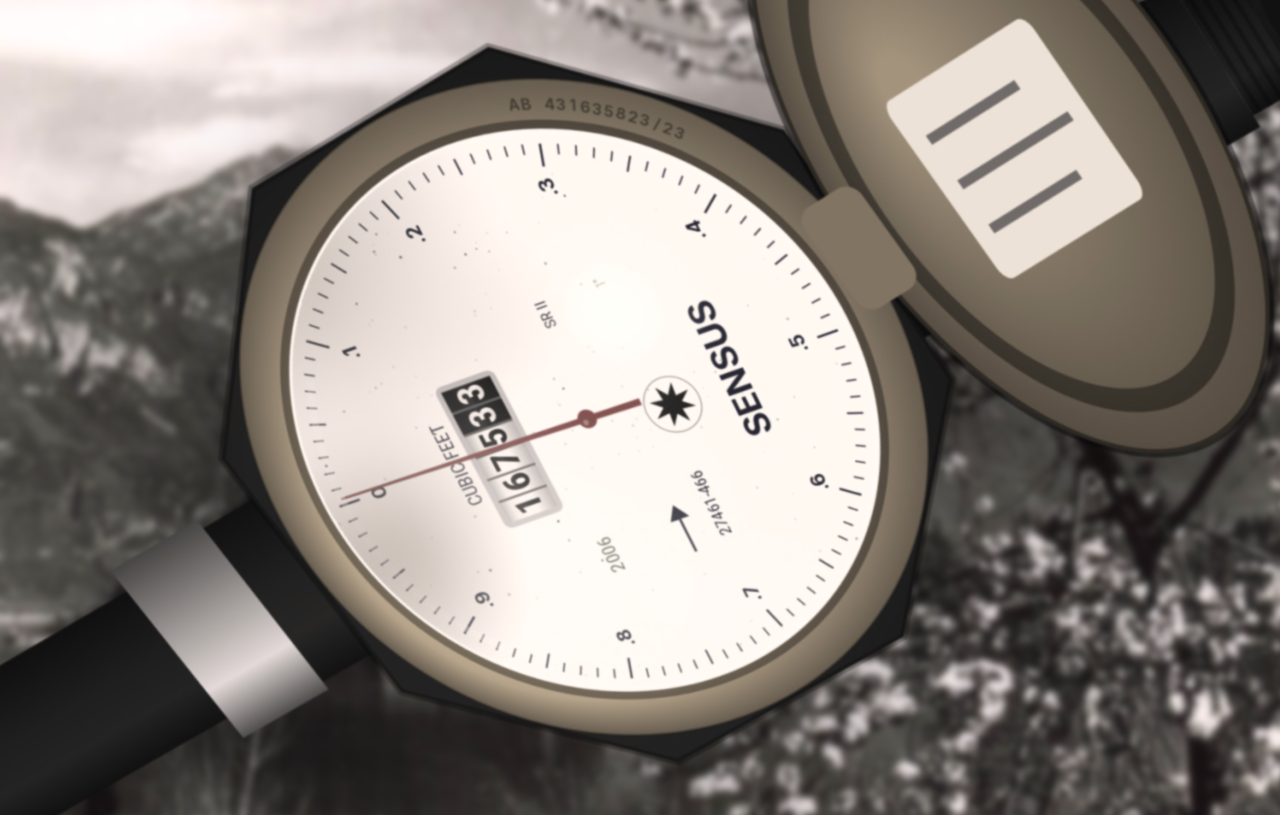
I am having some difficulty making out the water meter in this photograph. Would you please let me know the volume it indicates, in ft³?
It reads 167533.00 ft³
